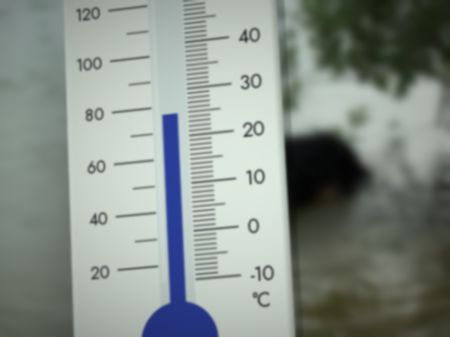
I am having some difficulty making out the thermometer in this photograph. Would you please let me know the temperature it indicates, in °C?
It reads 25 °C
